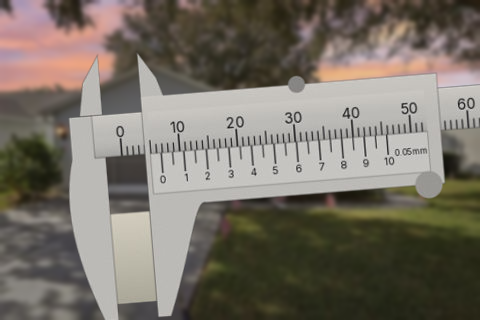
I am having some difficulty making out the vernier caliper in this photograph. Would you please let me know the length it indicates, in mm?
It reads 6.8 mm
